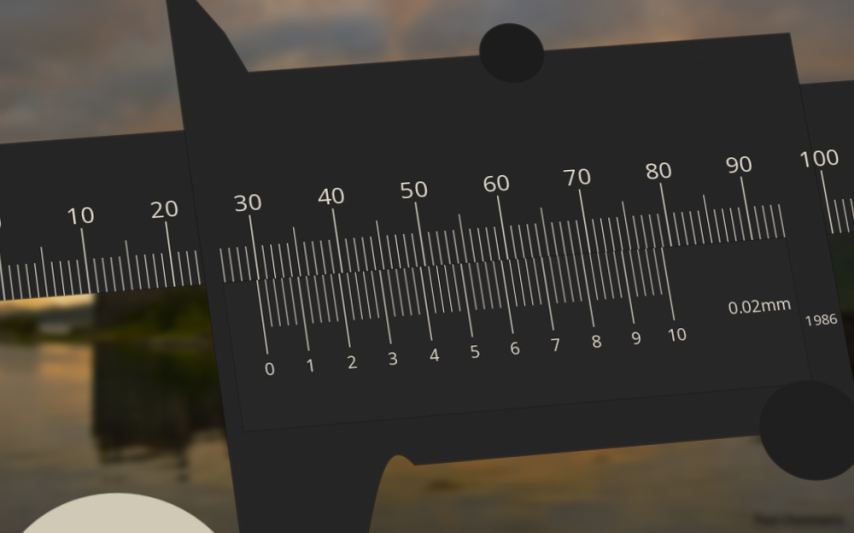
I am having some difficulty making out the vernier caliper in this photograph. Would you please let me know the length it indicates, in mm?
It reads 29.8 mm
